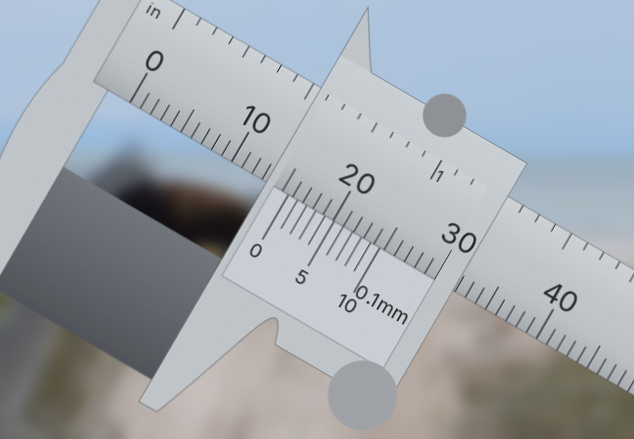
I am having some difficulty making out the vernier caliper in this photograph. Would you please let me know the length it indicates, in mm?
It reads 15.6 mm
